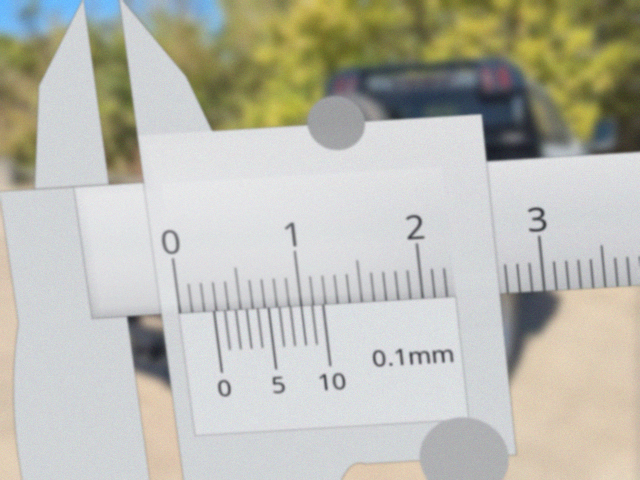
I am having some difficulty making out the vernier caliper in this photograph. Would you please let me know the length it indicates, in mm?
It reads 2.8 mm
